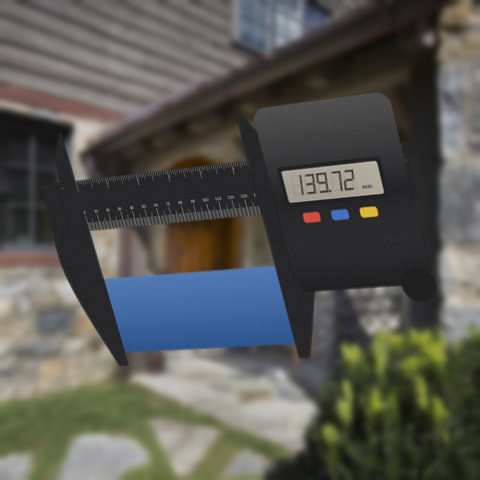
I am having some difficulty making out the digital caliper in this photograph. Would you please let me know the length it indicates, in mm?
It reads 139.72 mm
